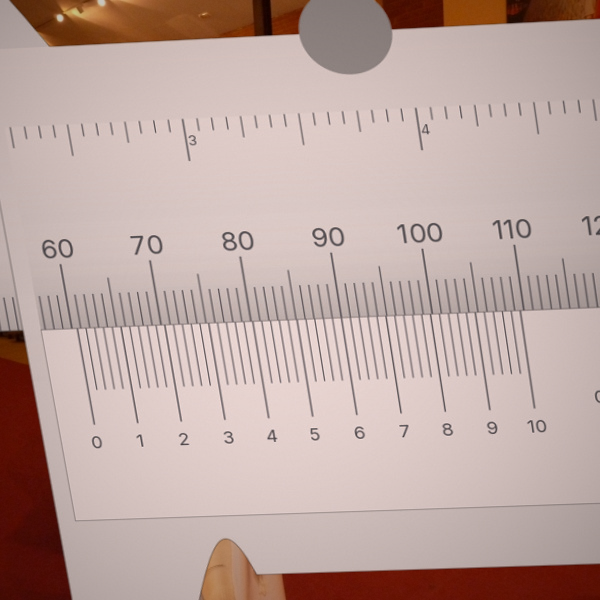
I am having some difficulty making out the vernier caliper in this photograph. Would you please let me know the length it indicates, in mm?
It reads 60.6 mm
